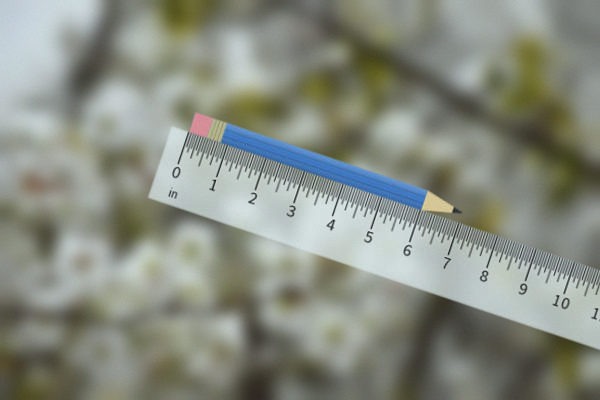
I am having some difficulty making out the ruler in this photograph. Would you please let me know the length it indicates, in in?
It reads 7 in
